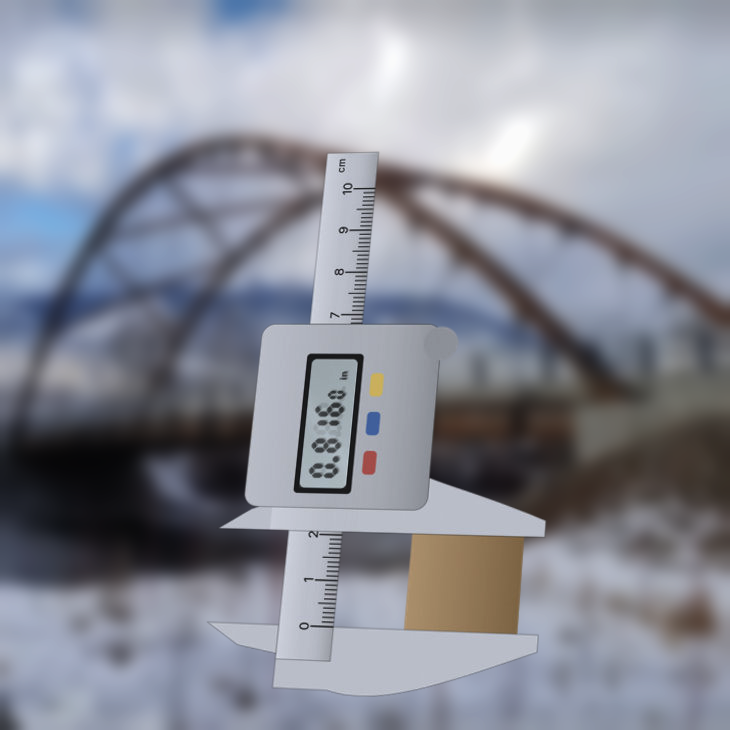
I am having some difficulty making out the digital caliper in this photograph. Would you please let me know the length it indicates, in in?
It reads 0.8160 in
